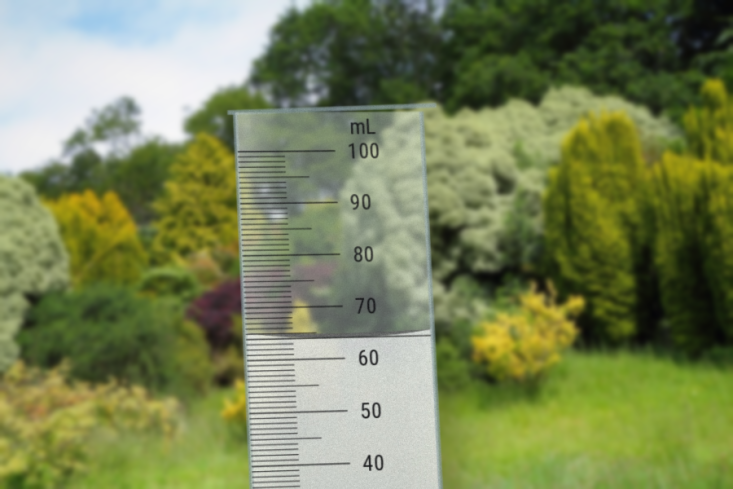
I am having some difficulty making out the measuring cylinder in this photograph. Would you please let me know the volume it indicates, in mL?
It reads 64 mL
